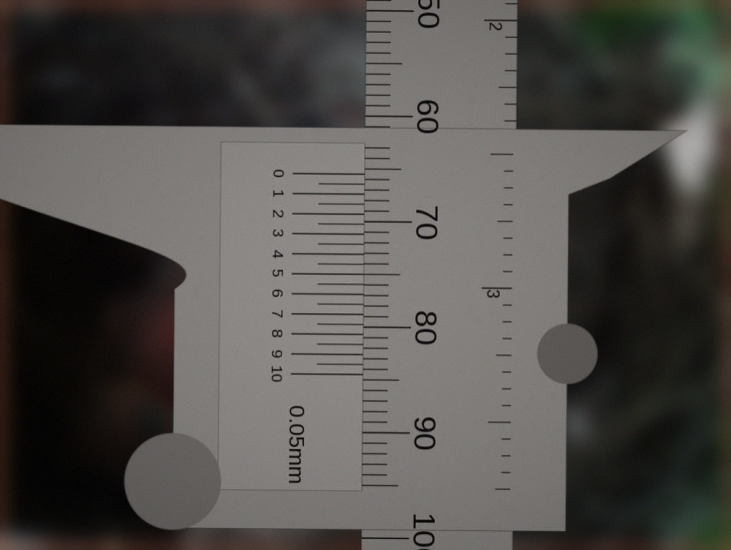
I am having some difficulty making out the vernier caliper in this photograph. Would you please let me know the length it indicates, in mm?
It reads 65.5 mm
